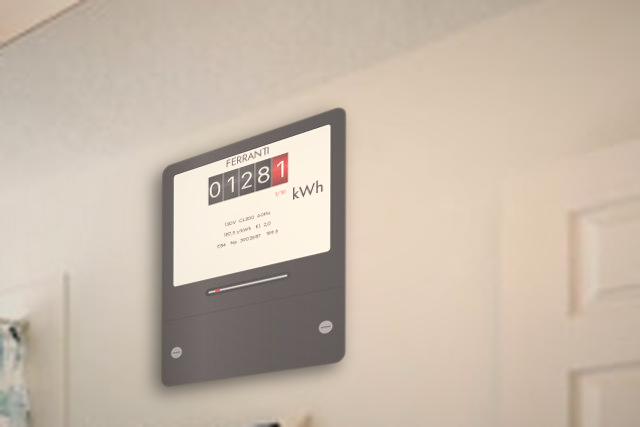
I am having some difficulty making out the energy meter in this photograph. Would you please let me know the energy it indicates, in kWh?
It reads 128.1 kWh
